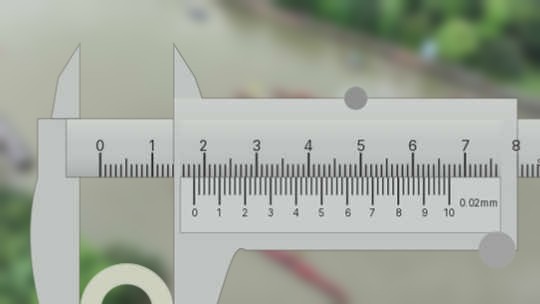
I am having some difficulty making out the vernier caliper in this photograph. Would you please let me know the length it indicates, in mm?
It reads 18.0 mm
